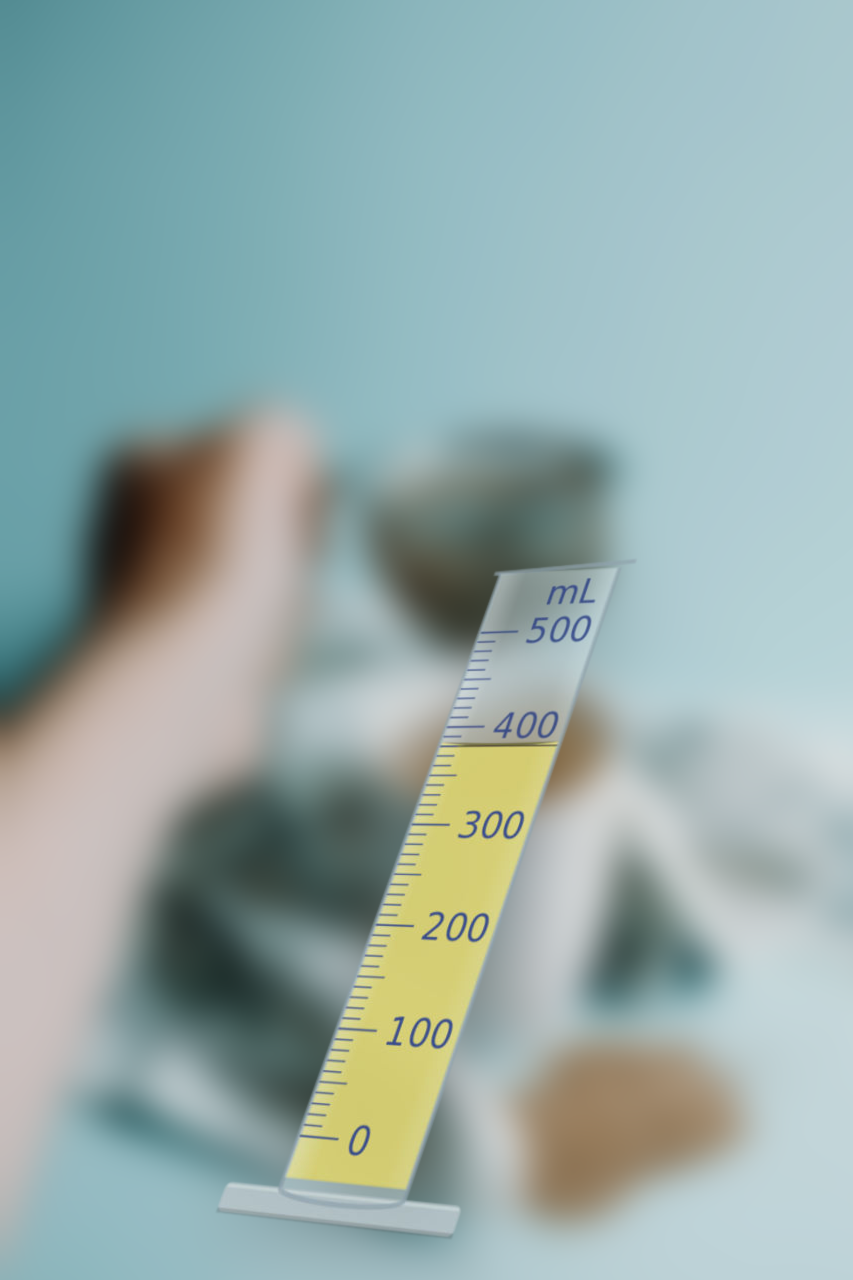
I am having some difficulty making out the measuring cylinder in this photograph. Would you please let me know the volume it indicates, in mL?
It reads 380 mL
